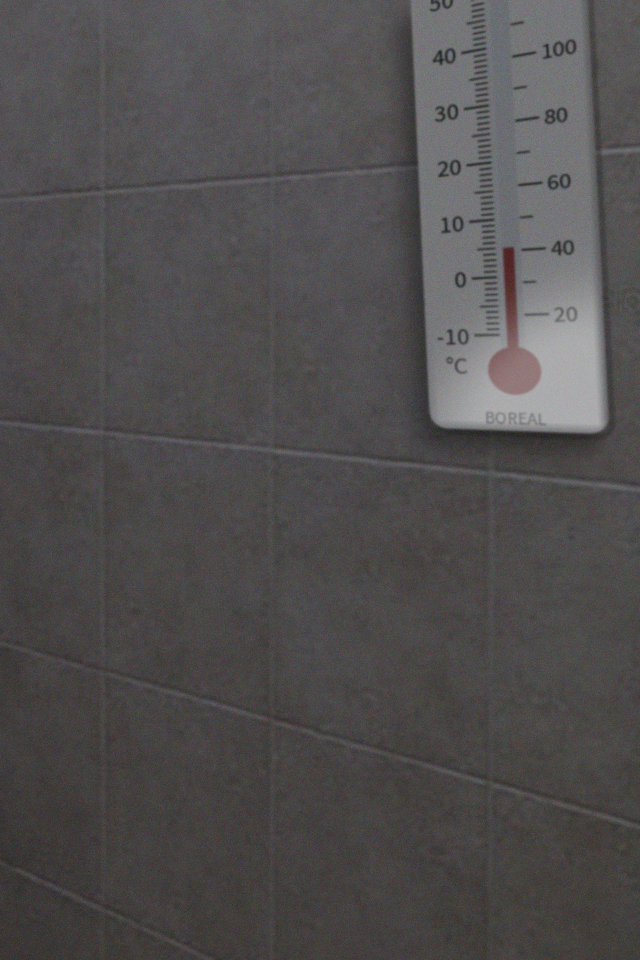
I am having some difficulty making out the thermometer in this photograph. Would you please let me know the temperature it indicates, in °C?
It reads 5 °C
